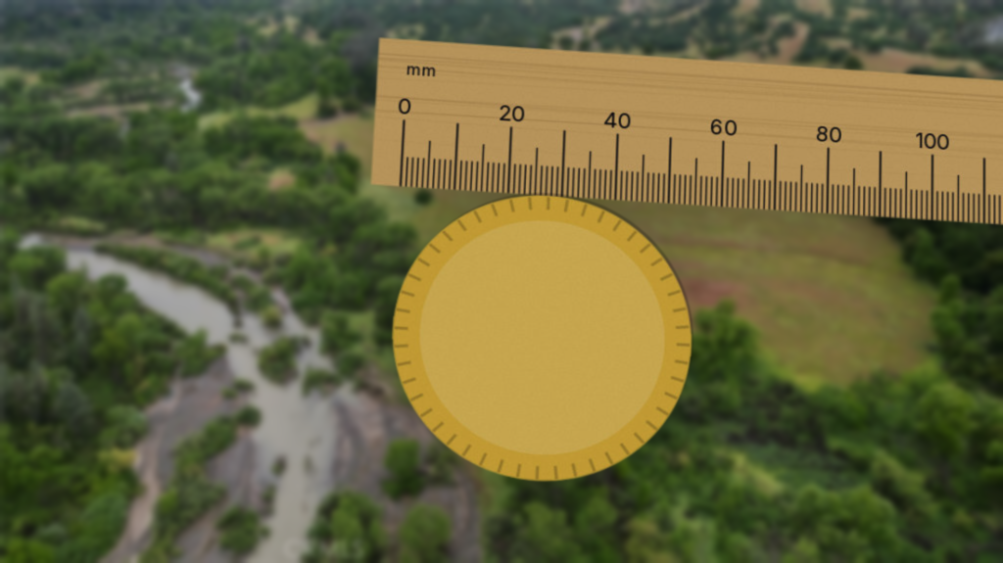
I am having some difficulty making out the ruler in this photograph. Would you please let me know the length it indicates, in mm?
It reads 55 mm
